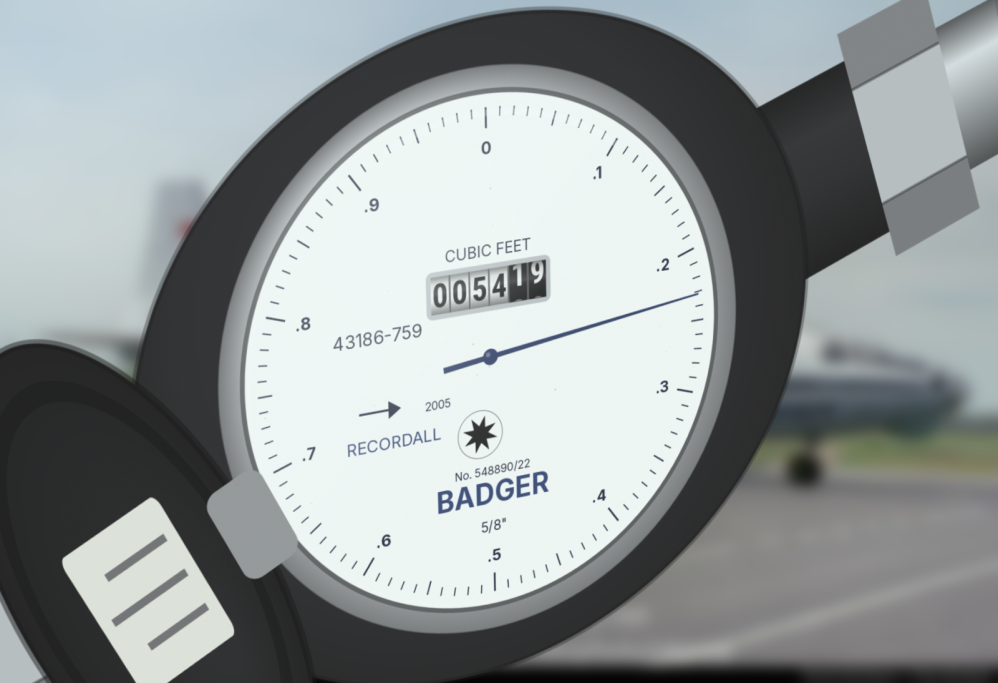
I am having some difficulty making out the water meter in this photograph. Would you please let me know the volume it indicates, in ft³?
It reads 5419.23 ft³
